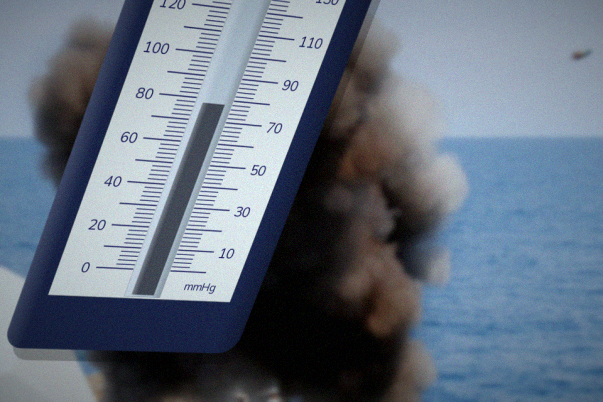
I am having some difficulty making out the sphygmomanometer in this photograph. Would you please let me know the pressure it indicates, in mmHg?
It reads 78 mmHg
